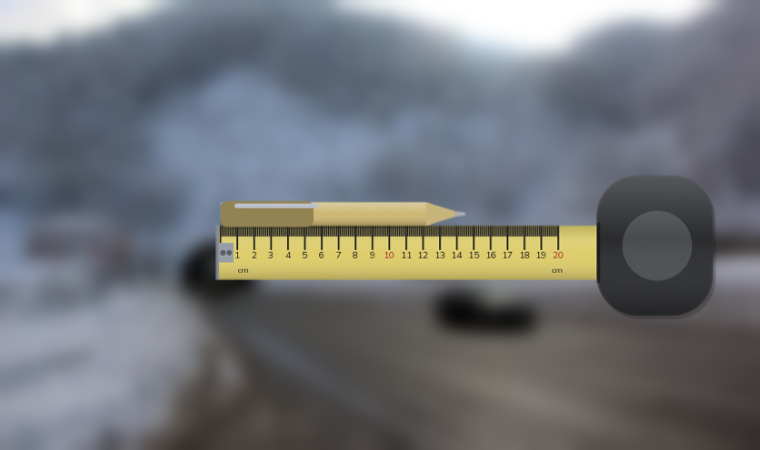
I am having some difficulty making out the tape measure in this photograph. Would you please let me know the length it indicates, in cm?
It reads 14.5 cm
